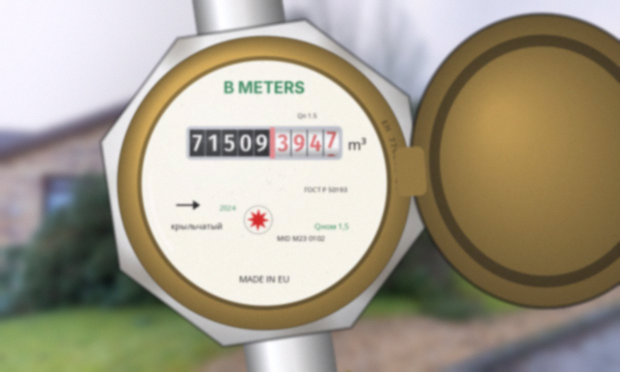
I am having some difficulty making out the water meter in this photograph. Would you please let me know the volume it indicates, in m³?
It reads 71509.3947 m³
